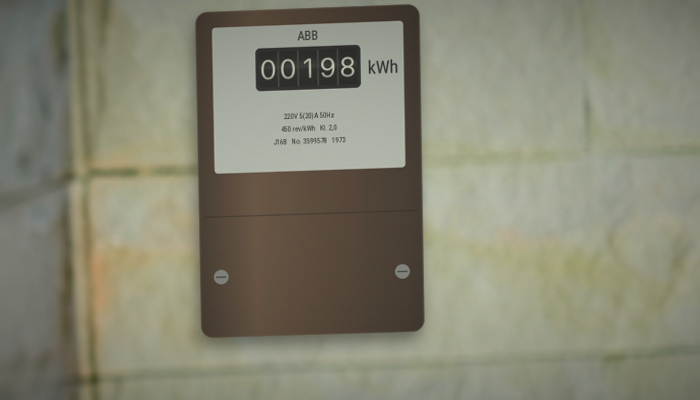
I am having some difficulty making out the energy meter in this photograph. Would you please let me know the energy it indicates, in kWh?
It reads 198 kWh
